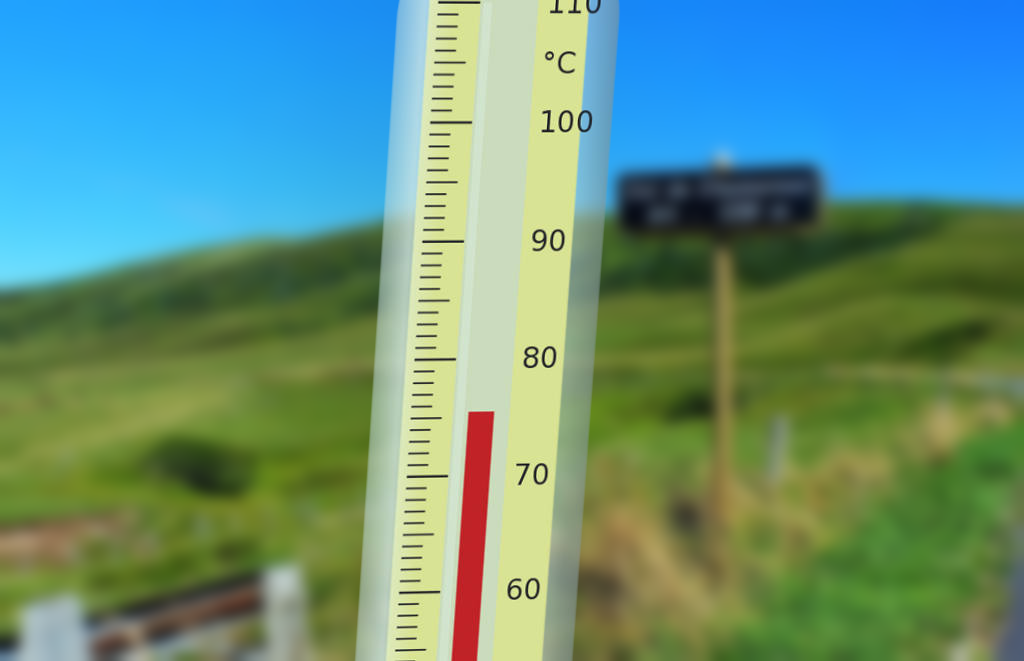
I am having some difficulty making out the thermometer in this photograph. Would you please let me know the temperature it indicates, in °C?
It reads 75.5 °C
